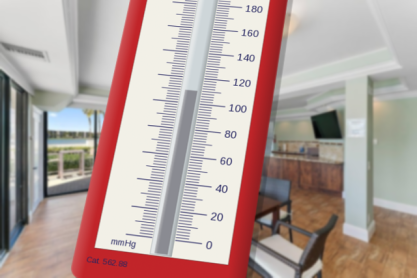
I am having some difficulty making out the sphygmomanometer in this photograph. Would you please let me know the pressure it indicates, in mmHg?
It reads 110 mmHg
